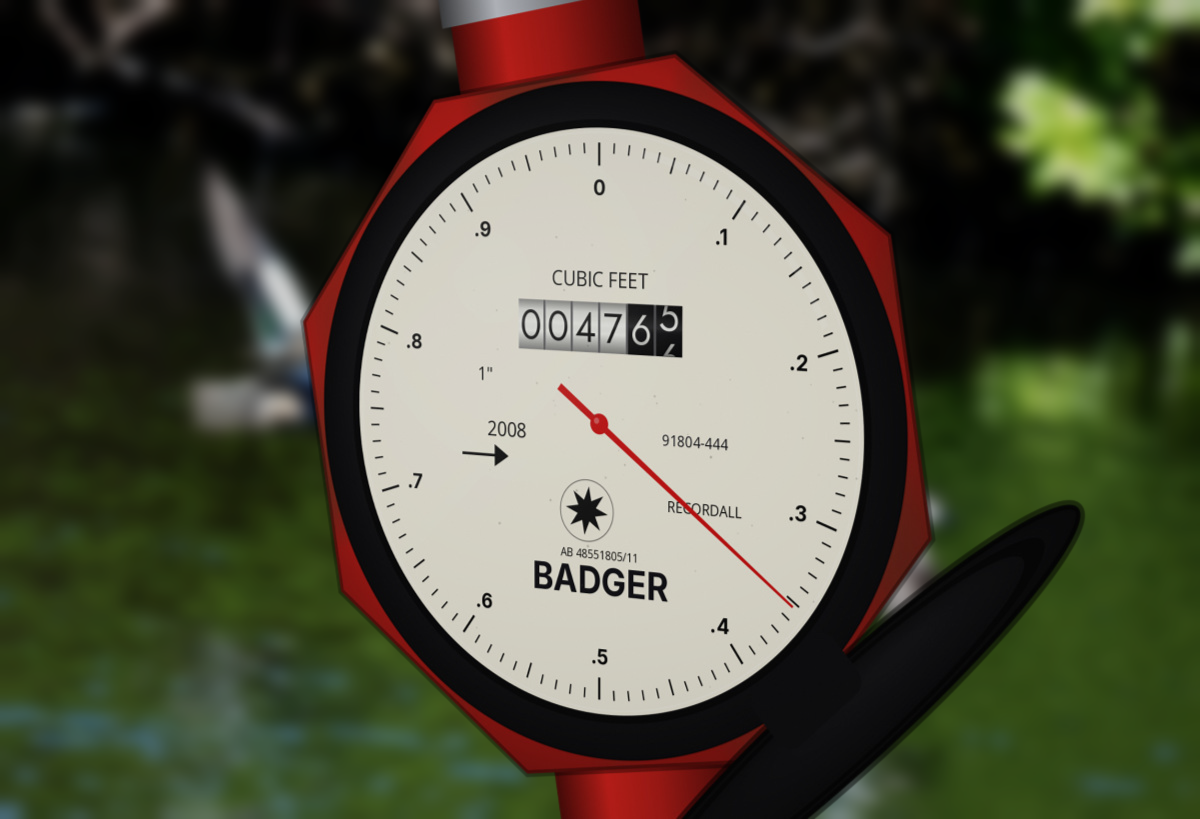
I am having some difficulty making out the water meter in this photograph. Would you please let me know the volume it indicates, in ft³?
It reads 4765.35 ft³
